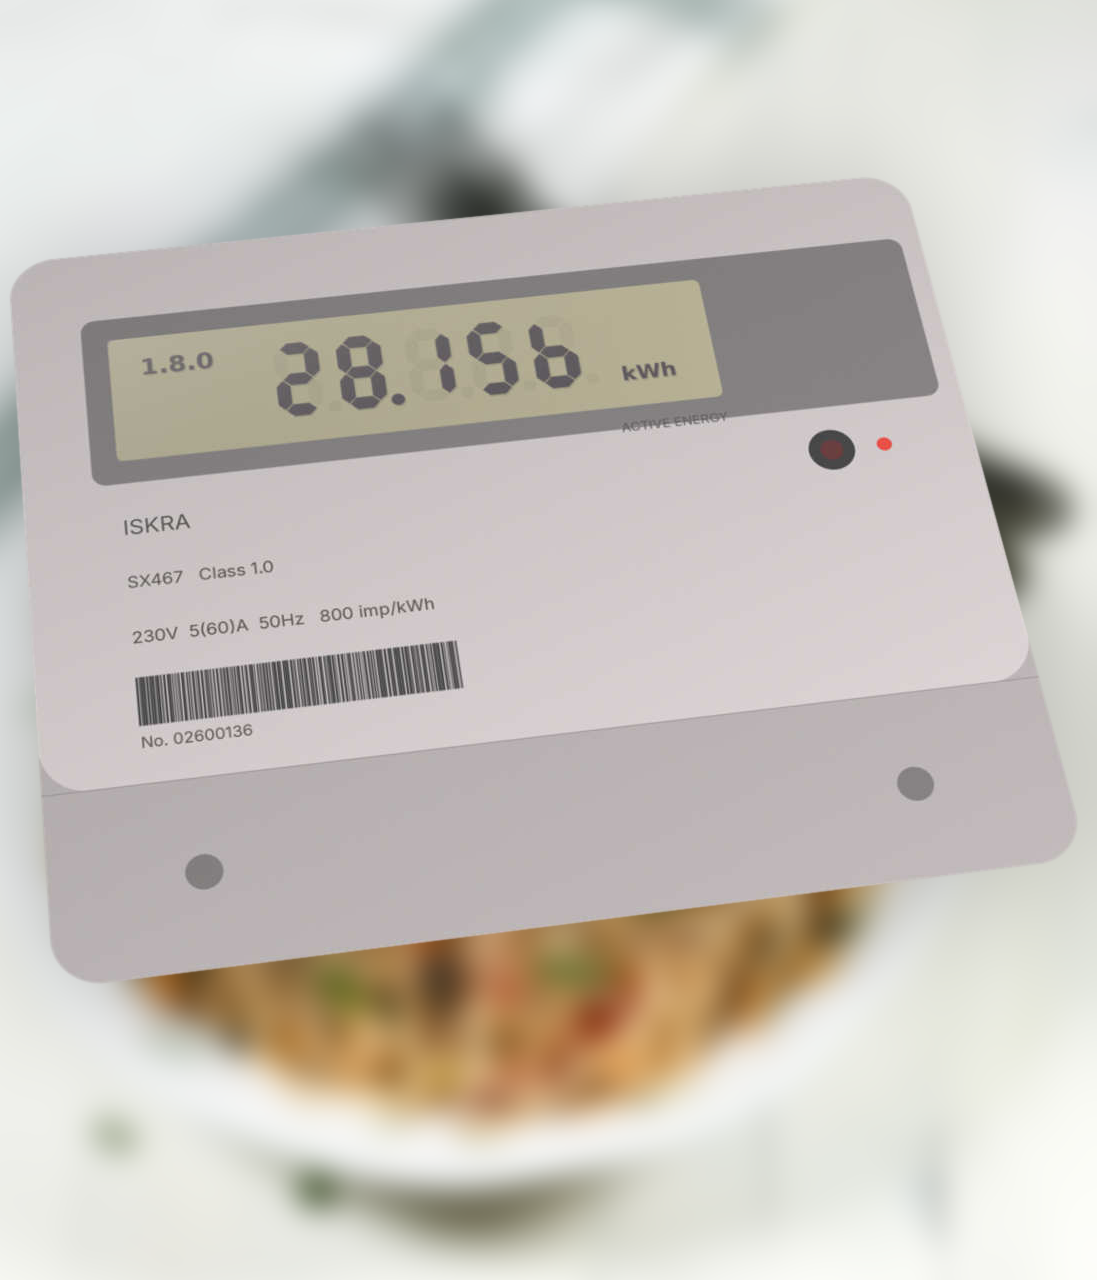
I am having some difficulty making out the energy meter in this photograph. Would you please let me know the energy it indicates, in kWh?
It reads 28.156 kWh
